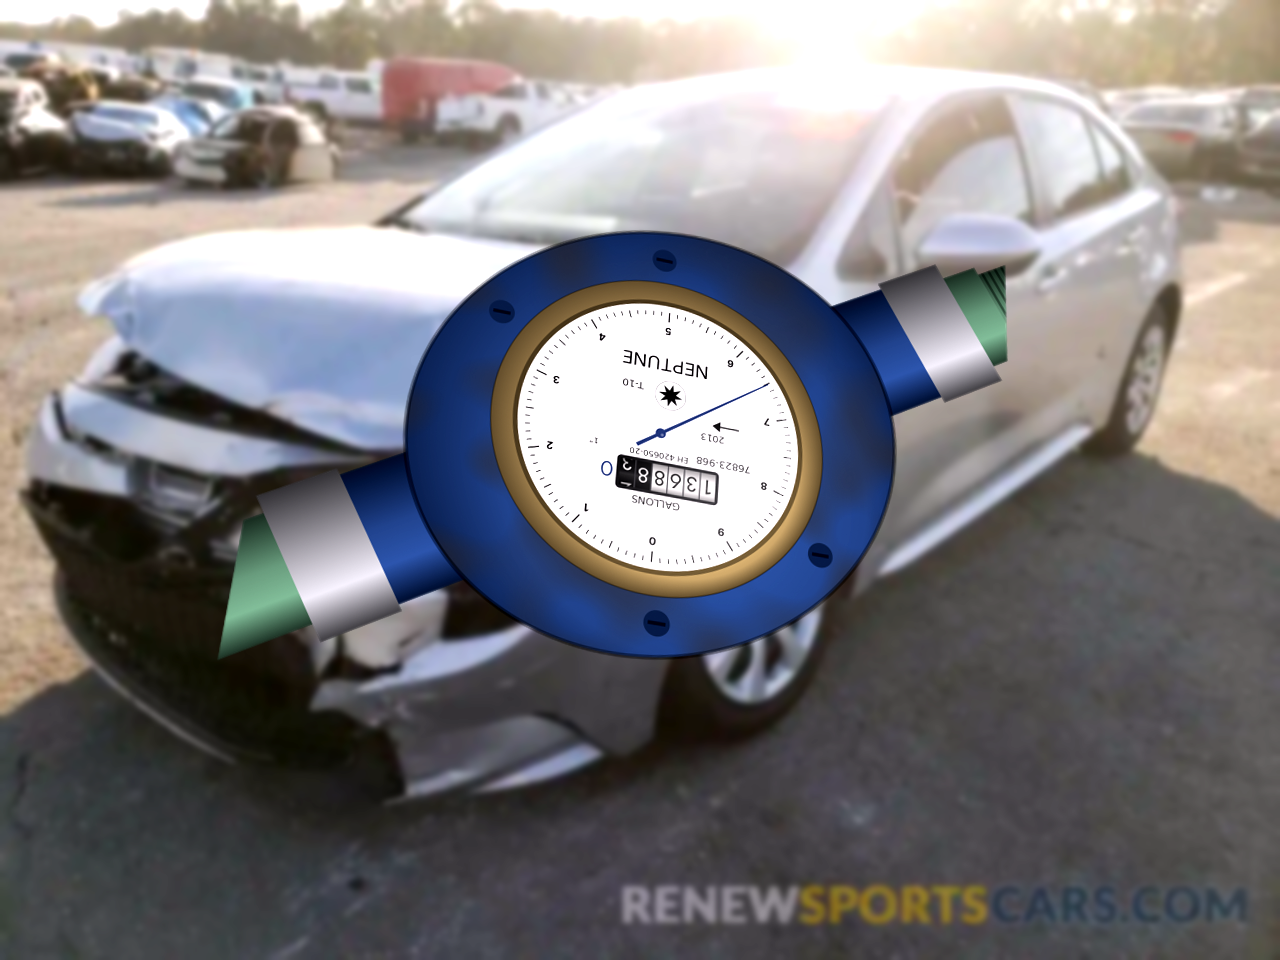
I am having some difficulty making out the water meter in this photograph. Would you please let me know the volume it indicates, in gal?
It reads 1368826.5 gal
